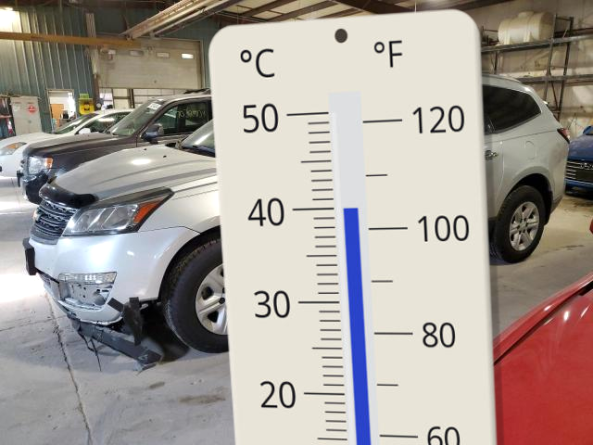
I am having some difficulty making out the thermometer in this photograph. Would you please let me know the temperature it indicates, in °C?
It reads 40 °C
